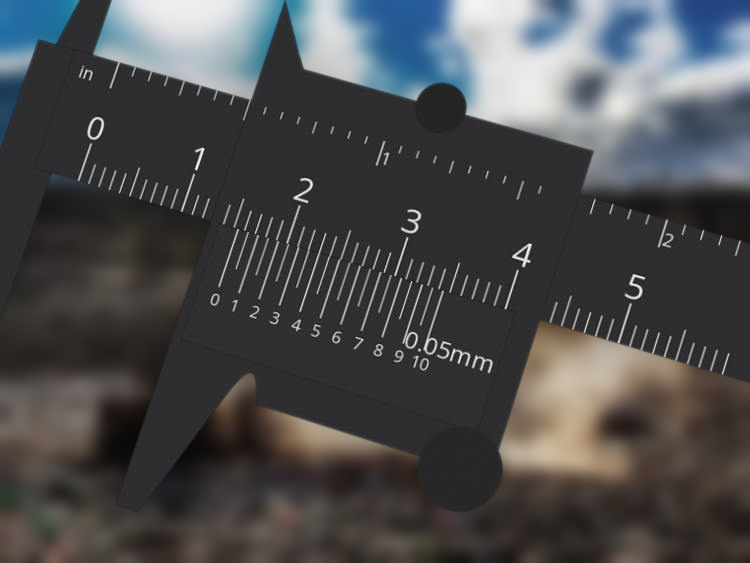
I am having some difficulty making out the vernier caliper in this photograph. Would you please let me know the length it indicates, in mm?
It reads 15.4 mm
